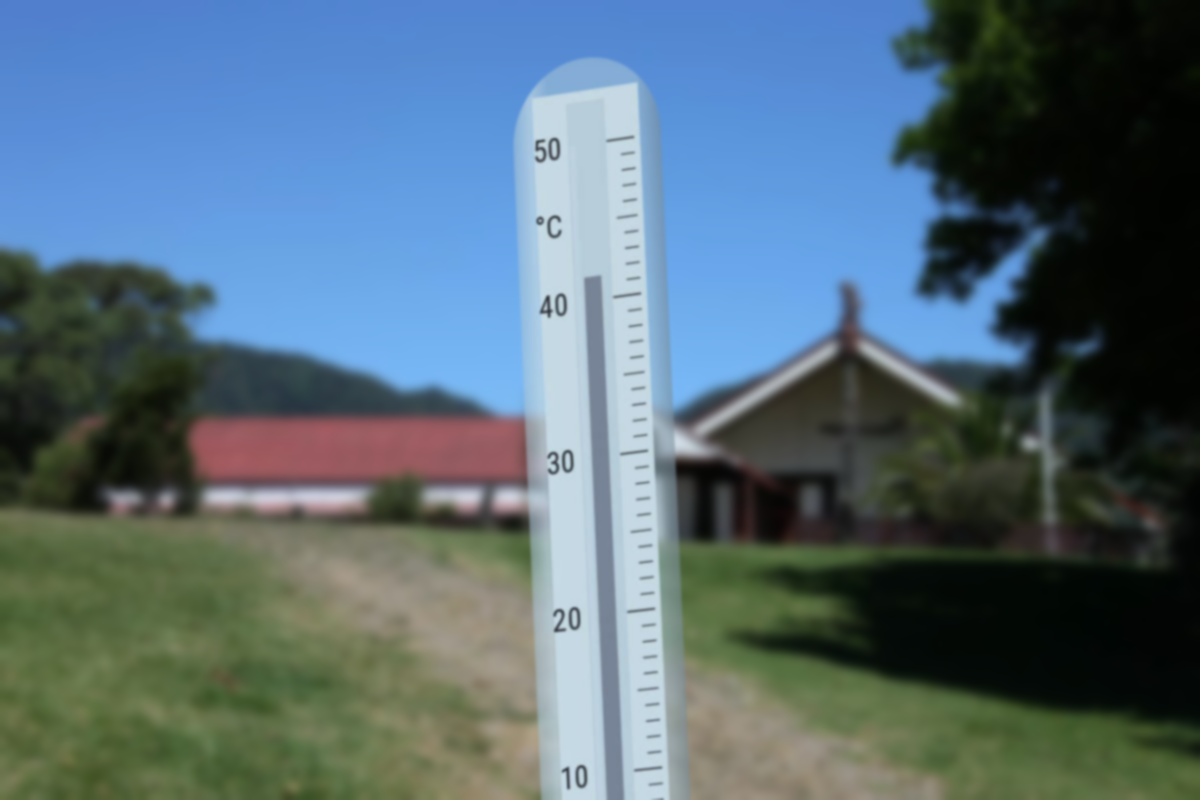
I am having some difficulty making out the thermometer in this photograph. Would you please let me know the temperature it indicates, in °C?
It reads 41.5 °C
